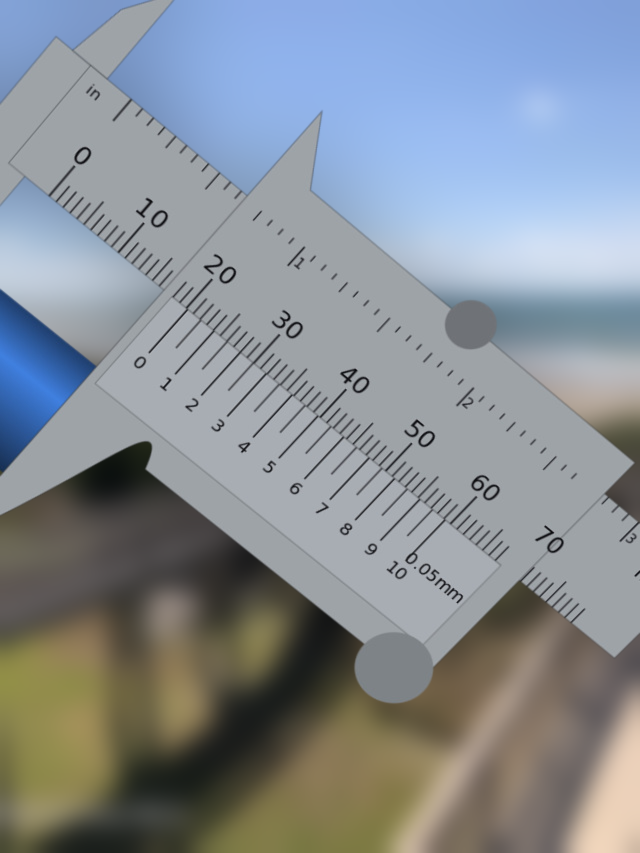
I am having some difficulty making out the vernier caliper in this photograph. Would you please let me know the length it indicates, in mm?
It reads 20.2 mm
